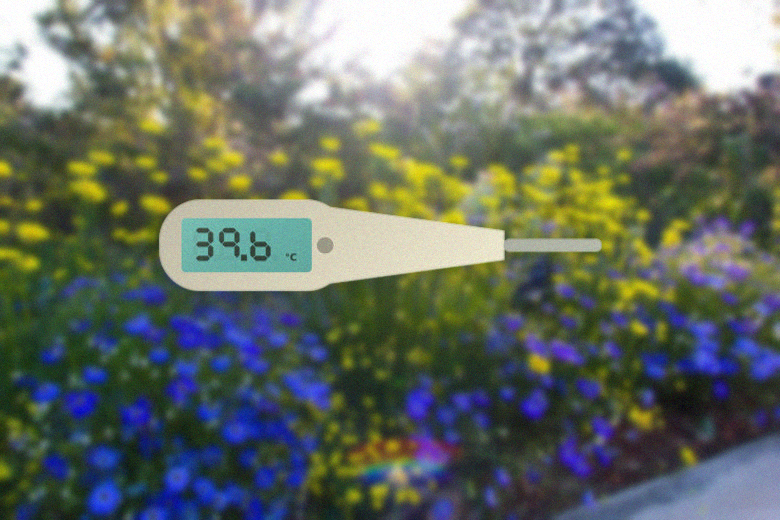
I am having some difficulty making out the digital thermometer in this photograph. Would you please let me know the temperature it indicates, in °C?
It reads 39.6 °C
